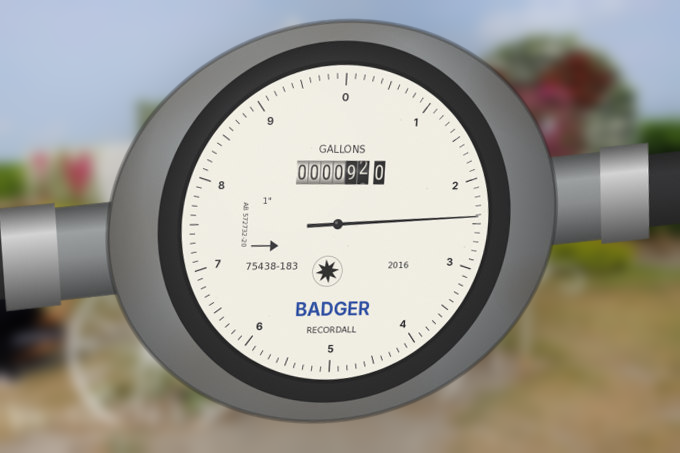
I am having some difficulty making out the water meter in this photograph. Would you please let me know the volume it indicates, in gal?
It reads 922.4 gal
